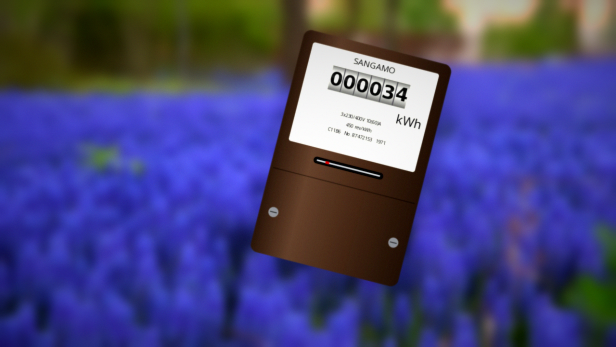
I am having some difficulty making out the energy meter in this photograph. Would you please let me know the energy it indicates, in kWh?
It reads 34 kWh
